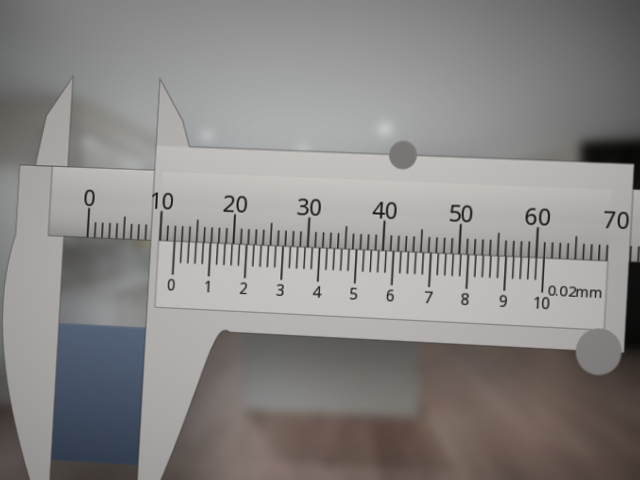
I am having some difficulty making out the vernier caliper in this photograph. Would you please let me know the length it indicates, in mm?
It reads 12.0 mm
